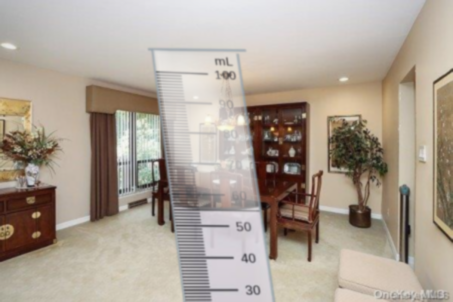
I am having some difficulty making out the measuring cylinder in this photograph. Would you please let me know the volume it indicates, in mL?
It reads 55 mL
